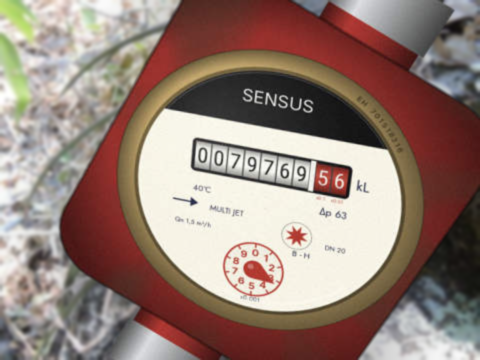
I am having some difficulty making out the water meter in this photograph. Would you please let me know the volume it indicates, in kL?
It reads 79769.563 kL
